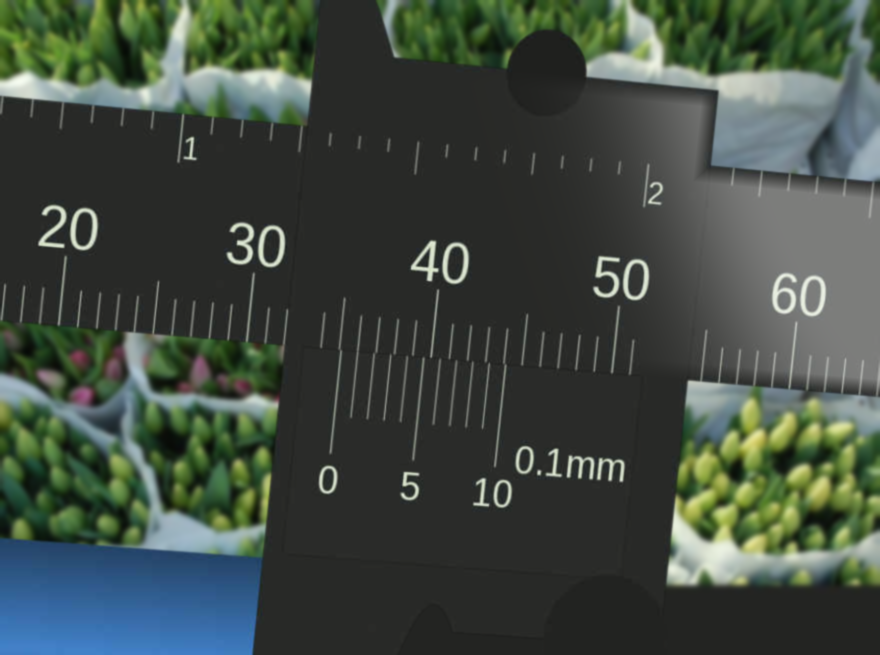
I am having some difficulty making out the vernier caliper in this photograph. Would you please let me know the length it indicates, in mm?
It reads 35.1 mm
